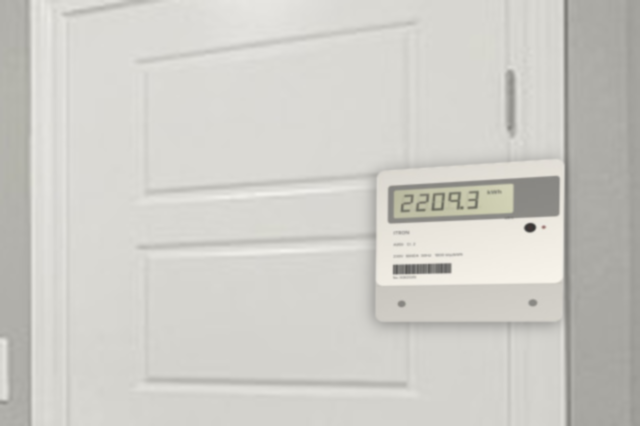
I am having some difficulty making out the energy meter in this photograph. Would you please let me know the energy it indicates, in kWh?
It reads 2209.3 kWh
